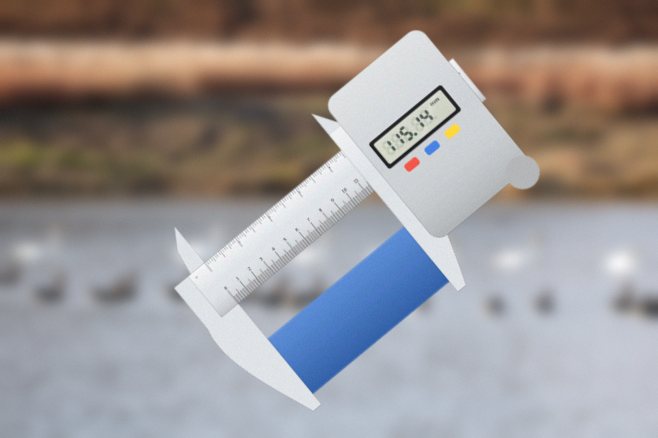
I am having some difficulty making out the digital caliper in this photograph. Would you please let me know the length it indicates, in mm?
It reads 115.14 mm
